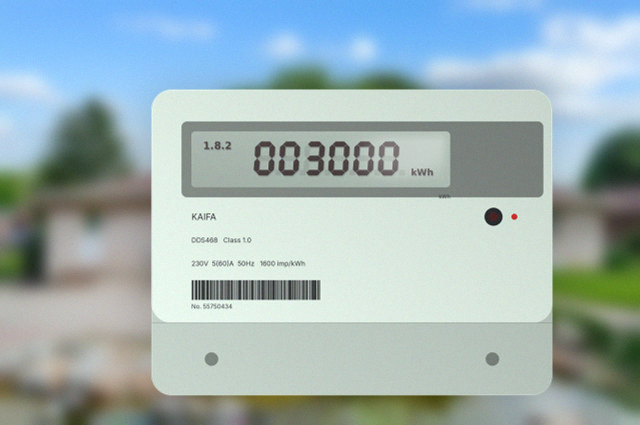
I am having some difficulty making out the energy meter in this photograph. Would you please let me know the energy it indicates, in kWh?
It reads 3000 kWh
